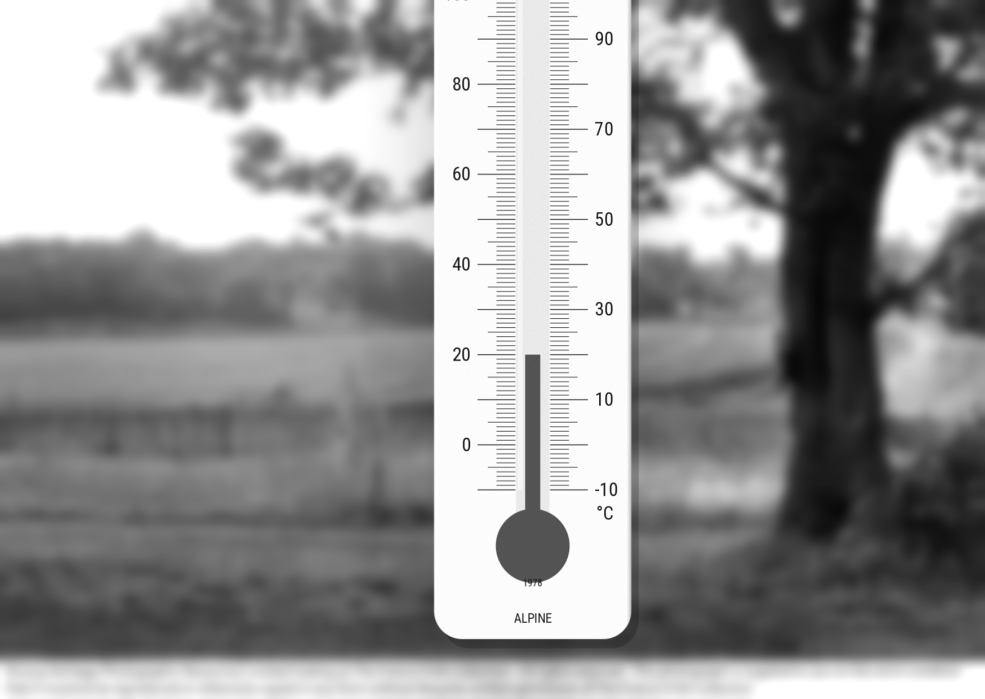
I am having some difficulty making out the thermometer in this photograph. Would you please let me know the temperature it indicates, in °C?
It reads 20 °C
